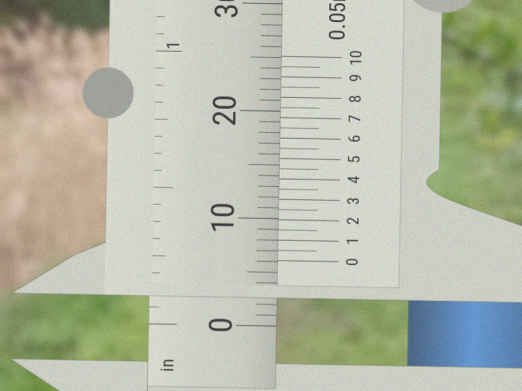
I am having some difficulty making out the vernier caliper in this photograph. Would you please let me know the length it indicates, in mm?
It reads 6.1 mm
